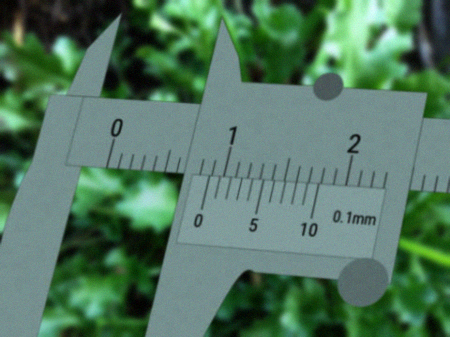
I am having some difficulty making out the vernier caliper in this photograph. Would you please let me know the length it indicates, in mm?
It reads 8.8 mm
